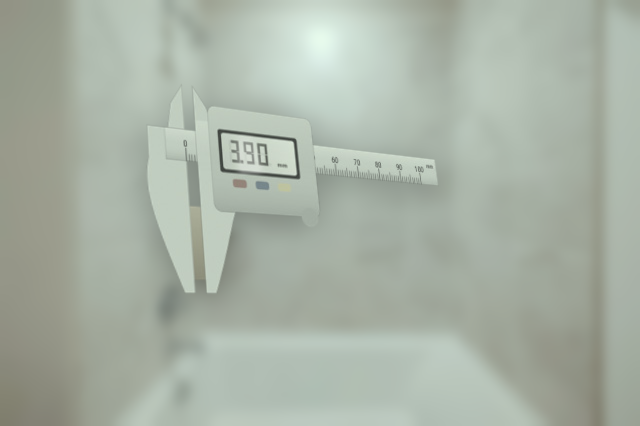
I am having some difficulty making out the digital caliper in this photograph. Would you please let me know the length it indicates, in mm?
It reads 3.90 mm
